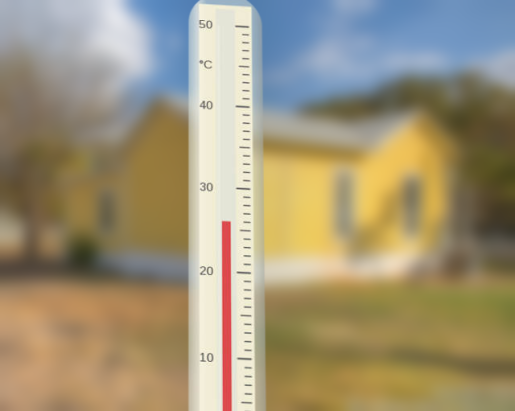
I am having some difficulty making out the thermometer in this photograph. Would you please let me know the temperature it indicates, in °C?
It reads 26 °C
